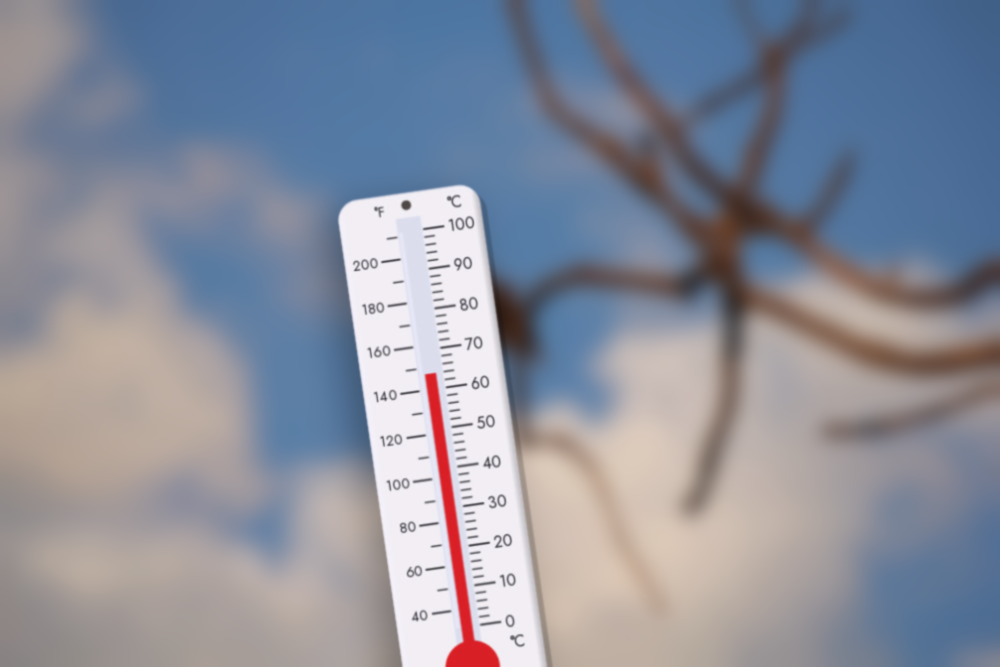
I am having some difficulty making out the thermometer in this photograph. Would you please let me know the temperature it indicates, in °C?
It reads 64 °C
